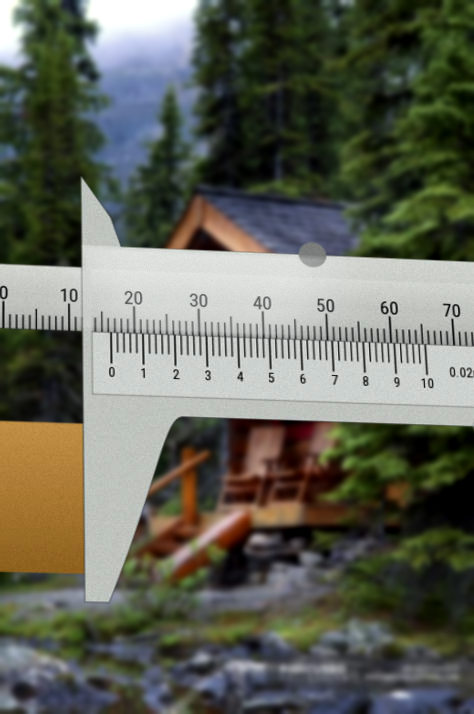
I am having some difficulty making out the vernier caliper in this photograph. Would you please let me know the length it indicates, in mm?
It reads 16.4 mm
